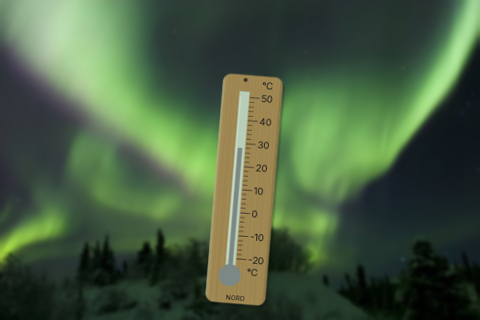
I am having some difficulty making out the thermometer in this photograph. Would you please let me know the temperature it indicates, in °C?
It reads 28 °C
